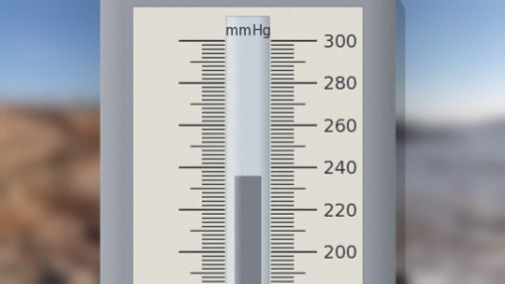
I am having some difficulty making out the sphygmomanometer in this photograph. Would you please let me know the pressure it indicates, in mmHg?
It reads 236 mmHg
